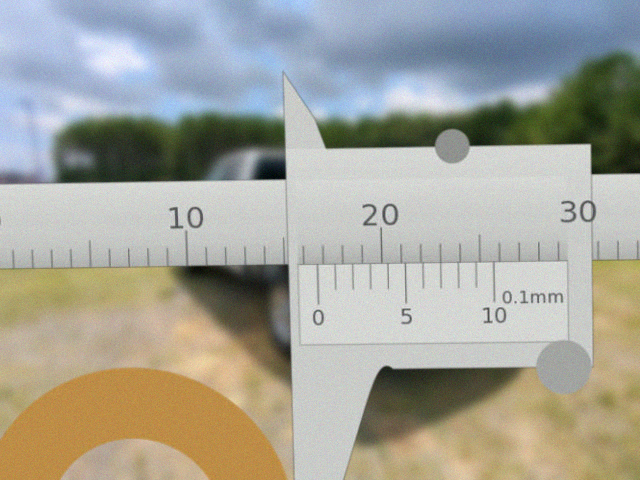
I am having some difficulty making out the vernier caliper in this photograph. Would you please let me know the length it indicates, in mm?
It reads 16.7 mm
